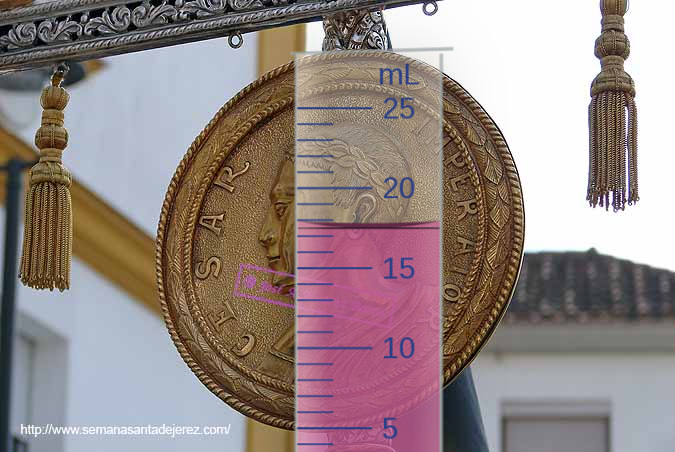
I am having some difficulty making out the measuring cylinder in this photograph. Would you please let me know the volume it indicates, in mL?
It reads 17.5 mL
